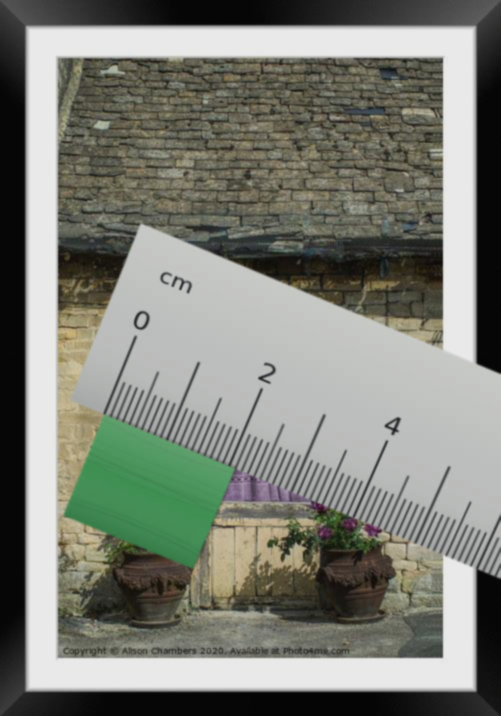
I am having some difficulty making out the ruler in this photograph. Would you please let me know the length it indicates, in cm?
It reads 2.1 cm
